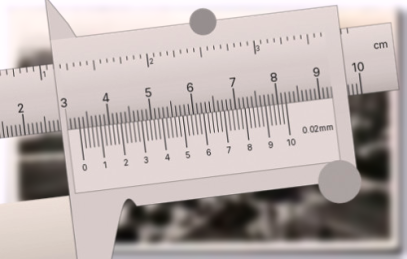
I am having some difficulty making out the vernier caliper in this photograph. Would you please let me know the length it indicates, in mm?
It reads 33.0 mm
